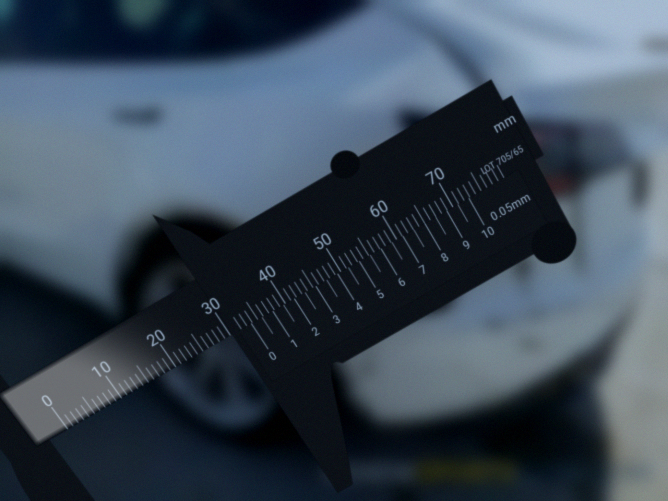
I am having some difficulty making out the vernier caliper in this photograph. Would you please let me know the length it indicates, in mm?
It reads 33.8 mm
